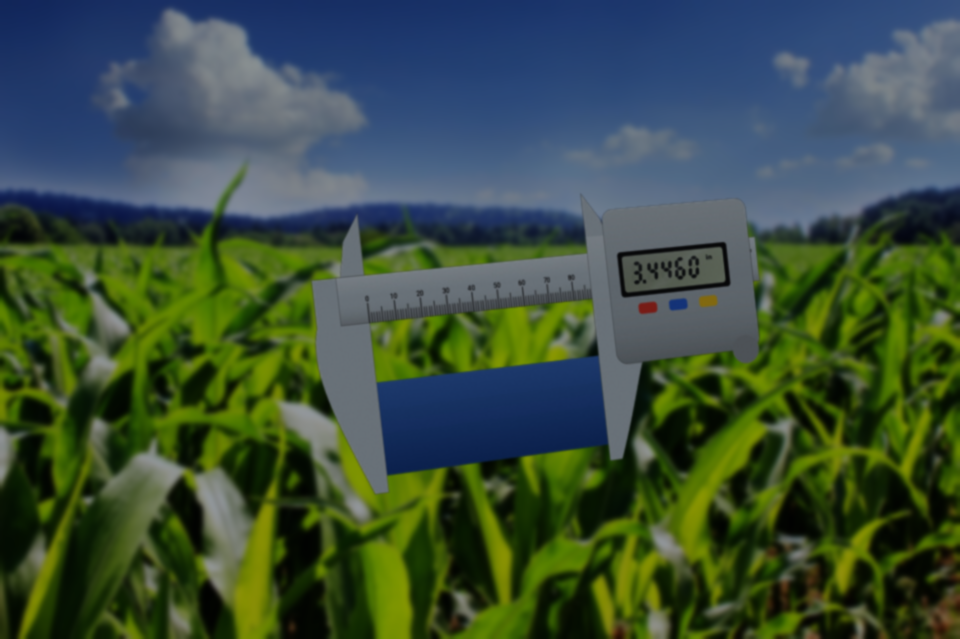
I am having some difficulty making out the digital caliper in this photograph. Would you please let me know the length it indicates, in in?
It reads 3.4460 in
